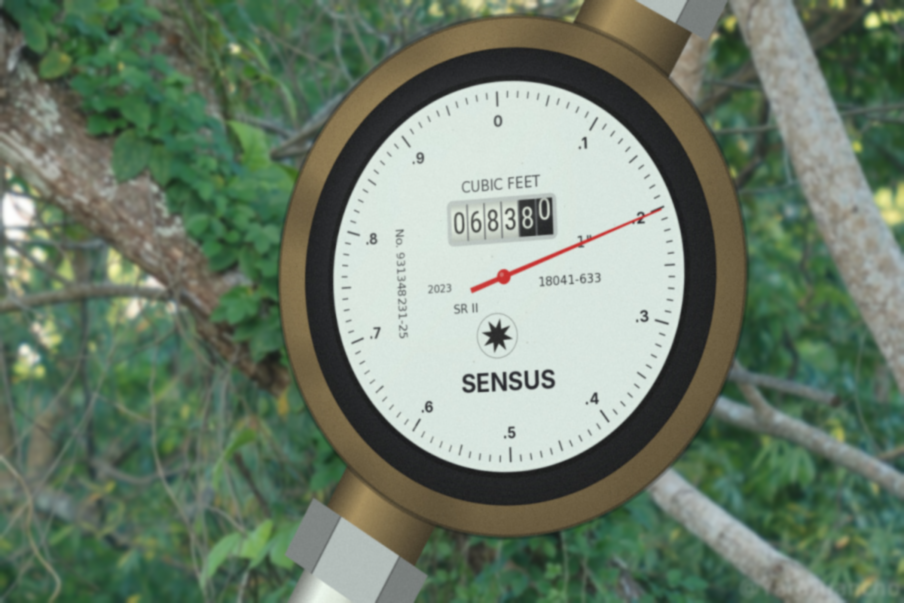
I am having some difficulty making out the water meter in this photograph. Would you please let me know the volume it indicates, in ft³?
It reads 68380.20 ft³
